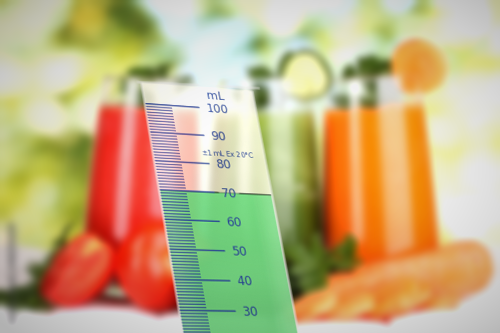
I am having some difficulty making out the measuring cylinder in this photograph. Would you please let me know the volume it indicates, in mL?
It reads 70 mL
